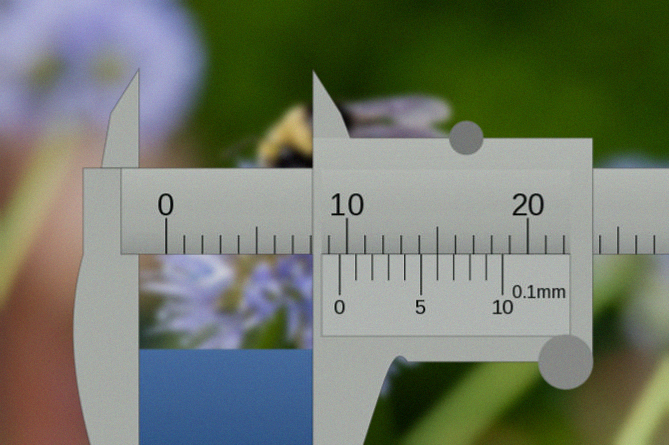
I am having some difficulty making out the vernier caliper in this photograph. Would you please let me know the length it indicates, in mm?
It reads 9.6 mm
